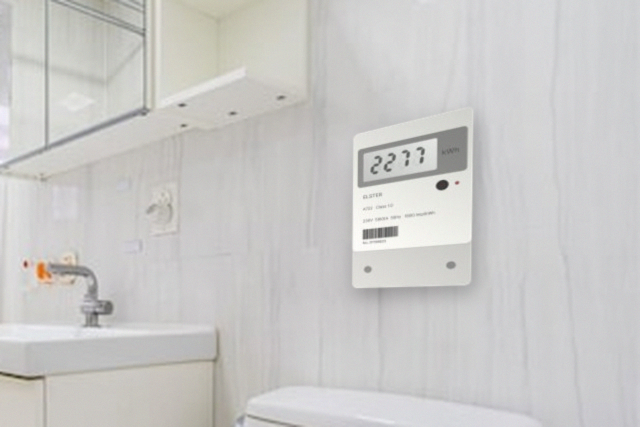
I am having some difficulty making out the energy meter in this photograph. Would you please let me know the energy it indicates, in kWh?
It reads 2277 kWh
